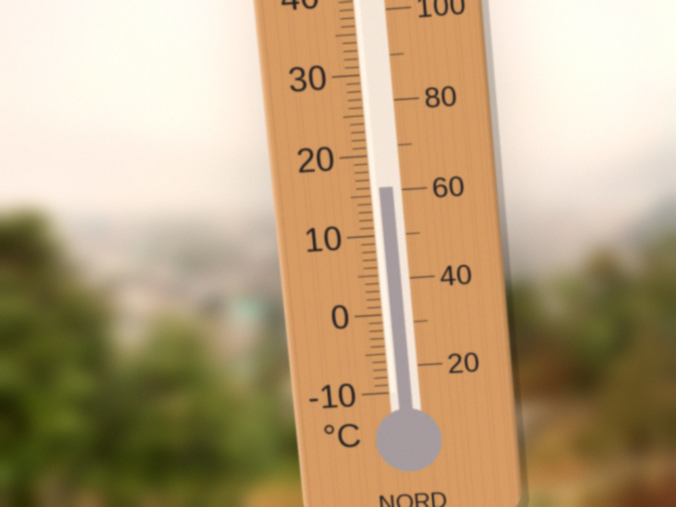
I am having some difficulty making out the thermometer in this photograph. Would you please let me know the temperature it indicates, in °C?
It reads 16 °C
